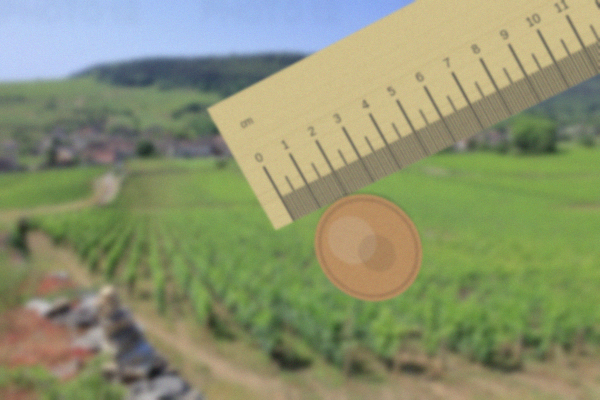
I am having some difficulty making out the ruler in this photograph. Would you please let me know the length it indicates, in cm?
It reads 3.5 cm
